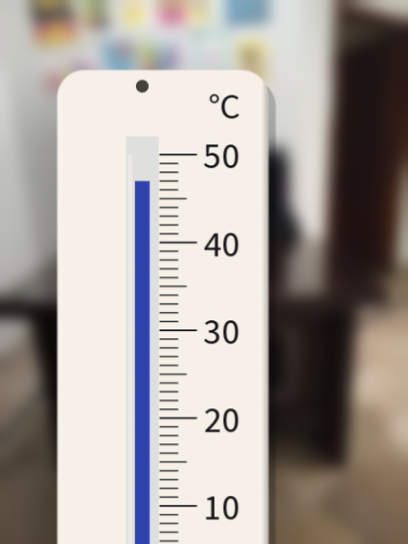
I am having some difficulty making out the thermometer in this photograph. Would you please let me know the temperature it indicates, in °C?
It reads 47 °C
